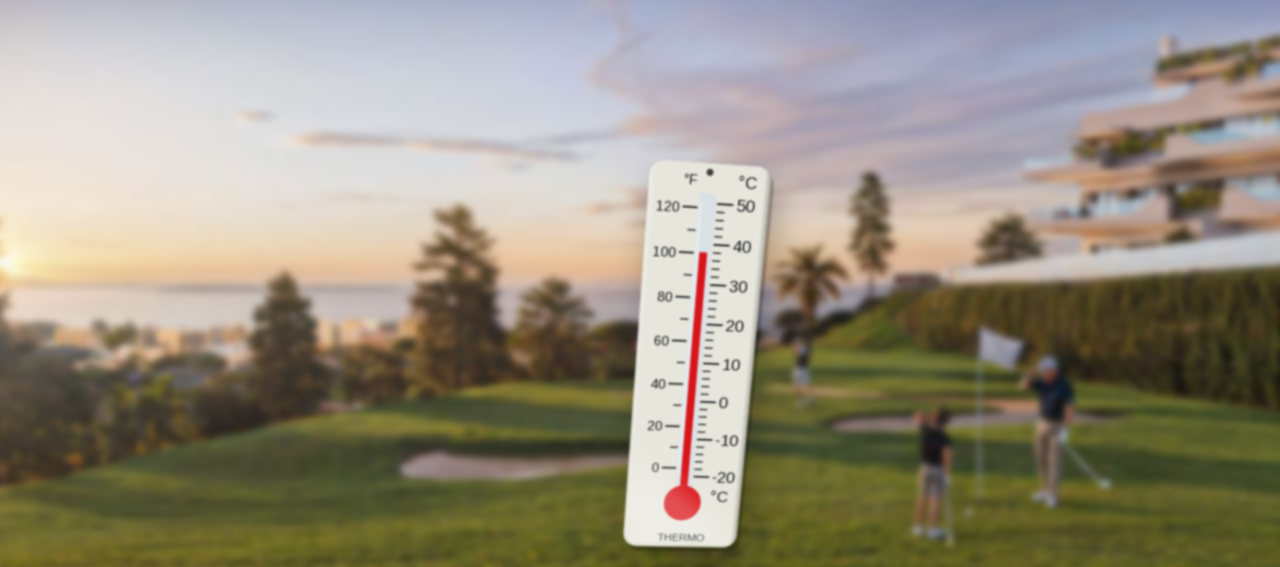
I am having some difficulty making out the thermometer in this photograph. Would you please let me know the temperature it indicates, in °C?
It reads 38 °C
